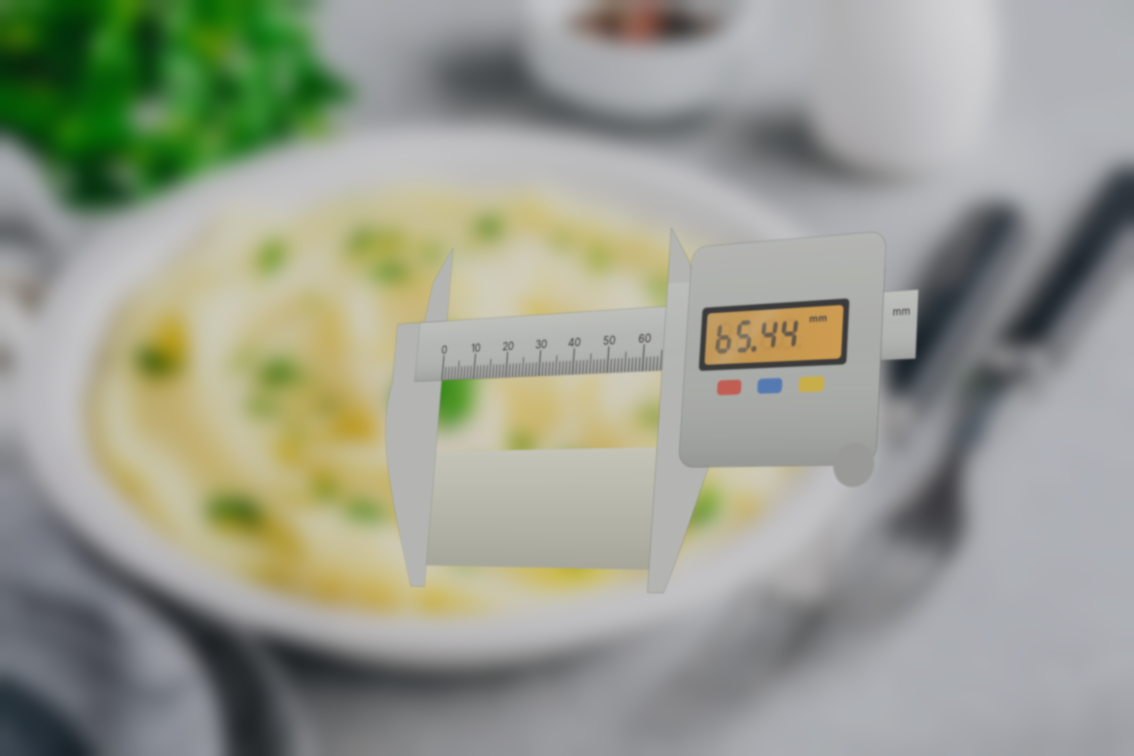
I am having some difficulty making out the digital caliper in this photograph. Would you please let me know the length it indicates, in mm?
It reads 65.44 mm
